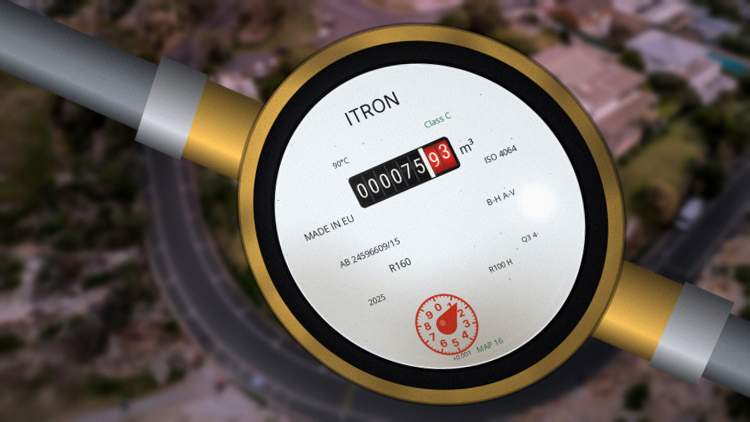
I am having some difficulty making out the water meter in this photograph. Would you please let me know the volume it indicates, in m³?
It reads 75.931 m³
